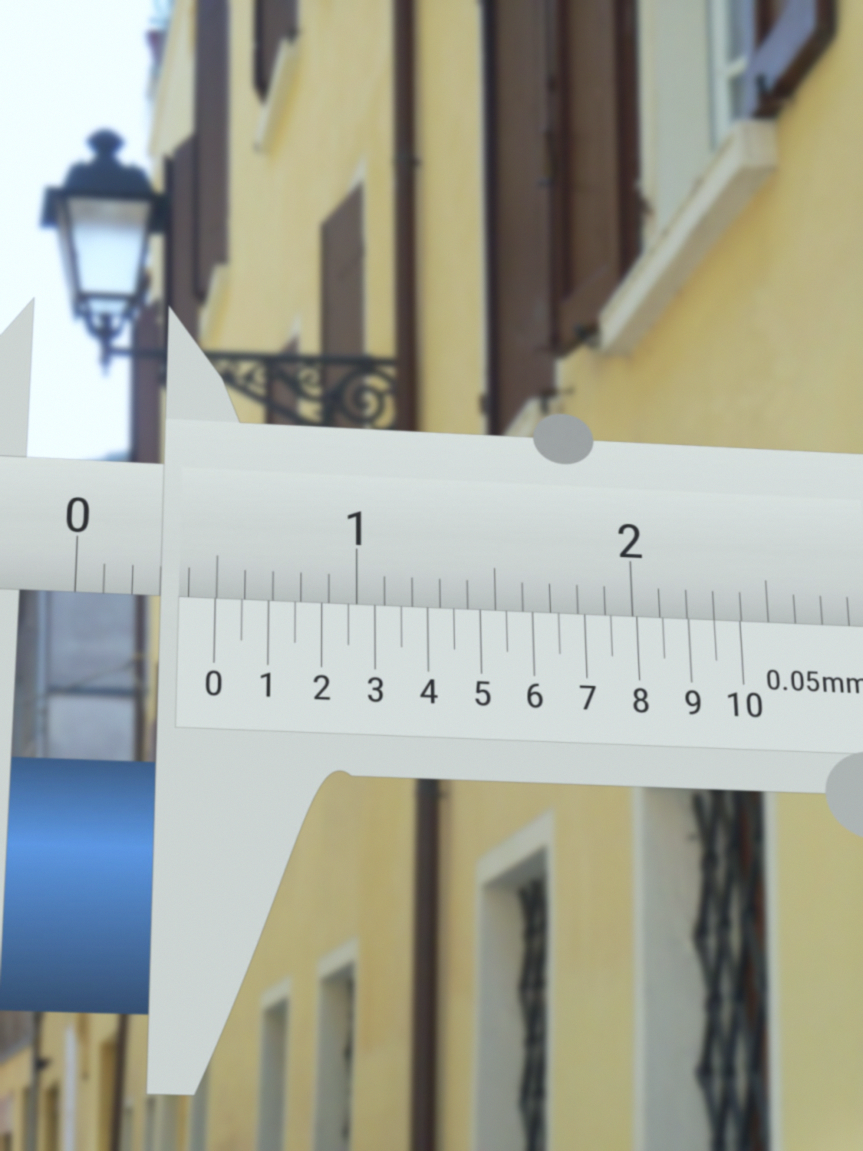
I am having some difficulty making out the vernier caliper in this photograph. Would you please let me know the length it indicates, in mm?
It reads 4.95 mm
